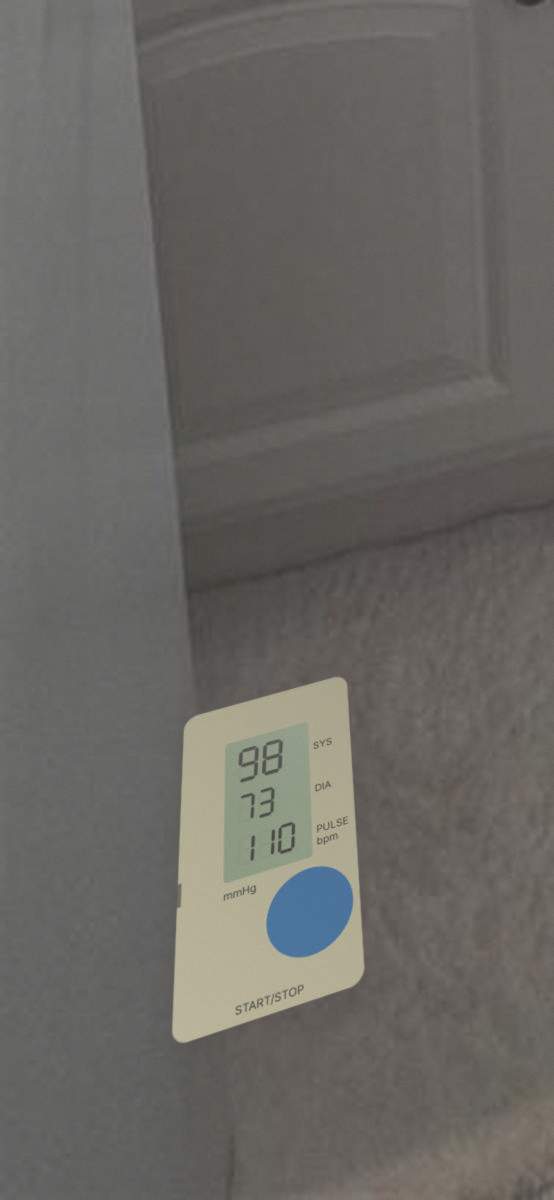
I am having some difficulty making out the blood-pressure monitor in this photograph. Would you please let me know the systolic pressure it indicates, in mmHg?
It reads 98 mmHg
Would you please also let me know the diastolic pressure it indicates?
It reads 73 mmHg
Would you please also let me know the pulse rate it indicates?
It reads 110 bpm
